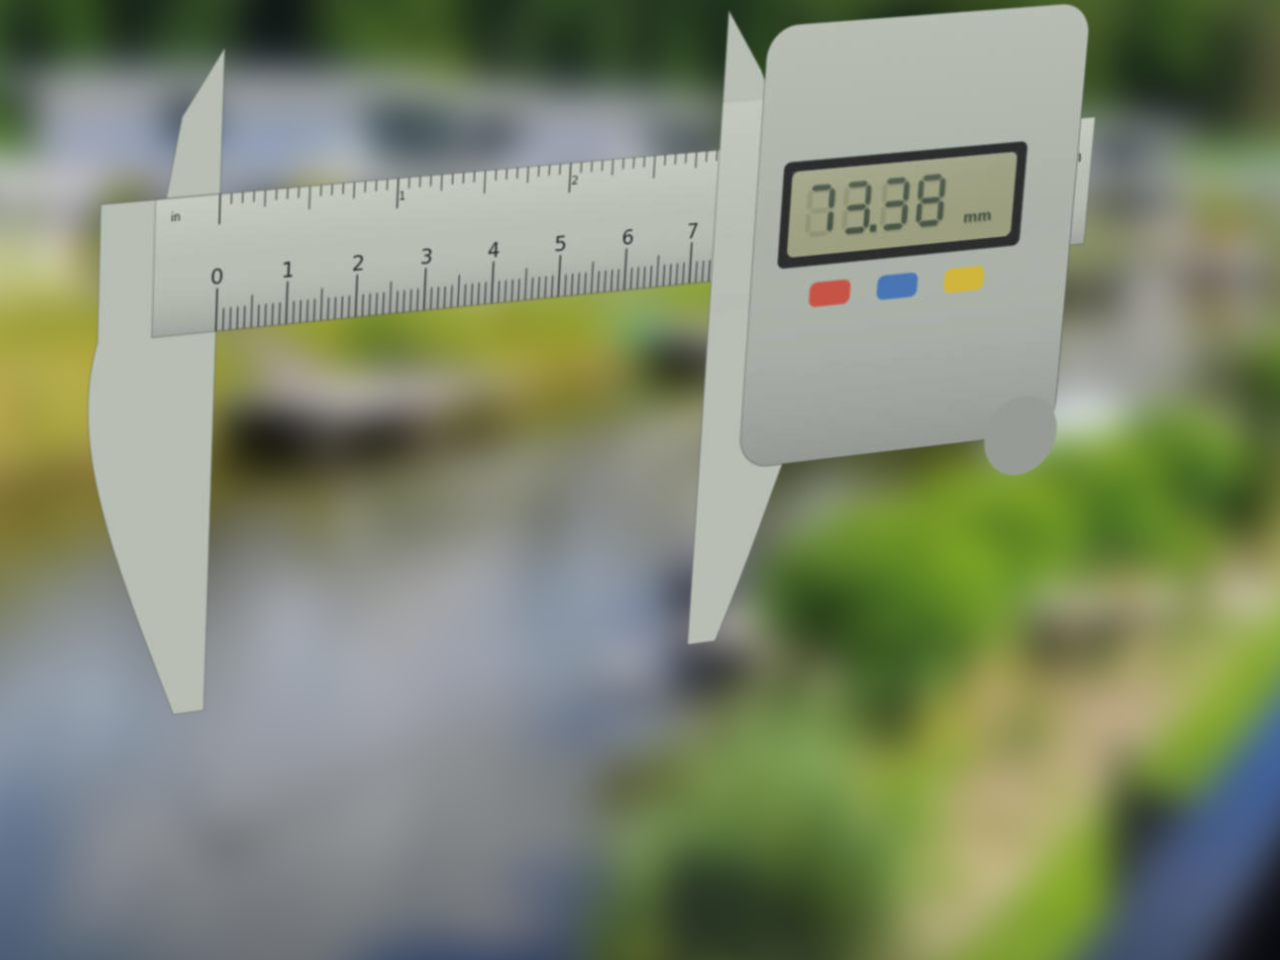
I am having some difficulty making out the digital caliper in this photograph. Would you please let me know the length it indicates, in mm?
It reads 73.38 mm
